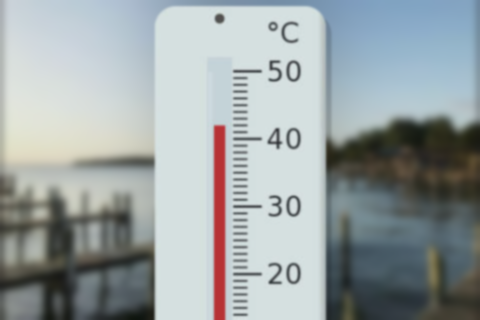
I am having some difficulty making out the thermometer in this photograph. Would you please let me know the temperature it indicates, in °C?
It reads 42 °C
